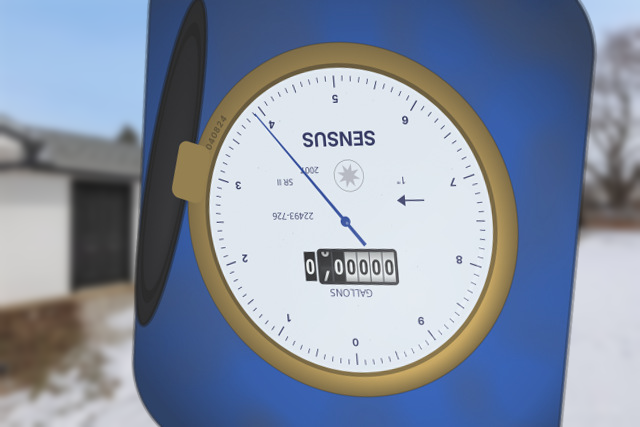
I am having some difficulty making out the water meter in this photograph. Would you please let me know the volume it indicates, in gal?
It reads 73.9 gal
